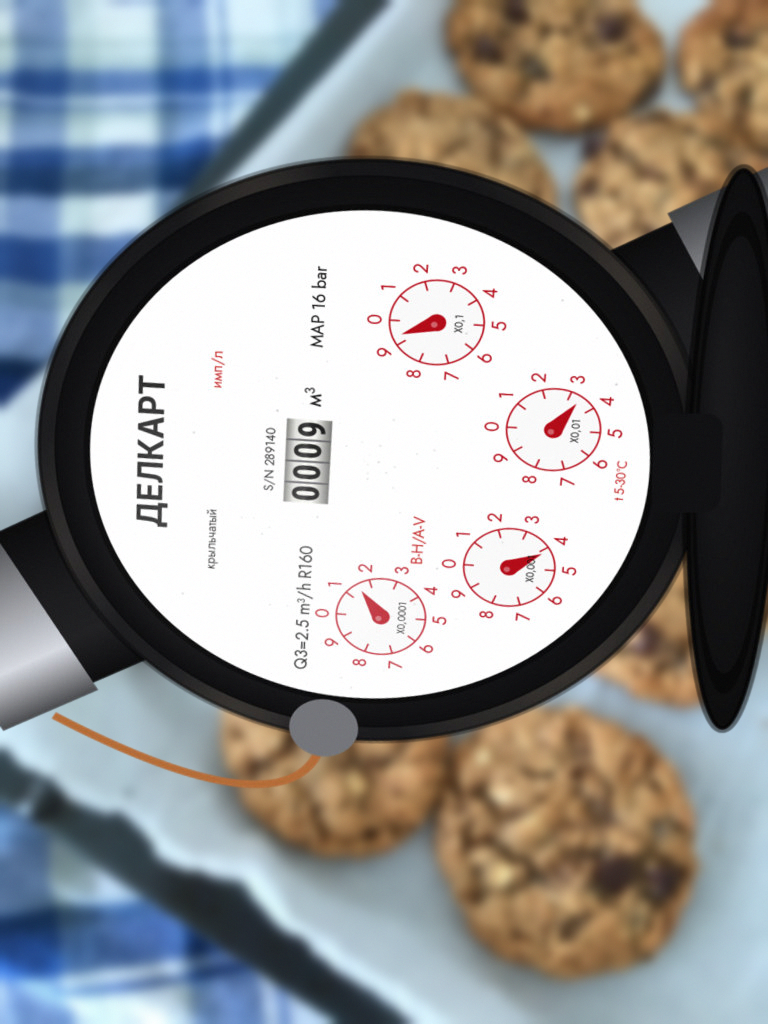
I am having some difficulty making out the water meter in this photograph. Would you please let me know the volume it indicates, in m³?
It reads 8.9341 m³
